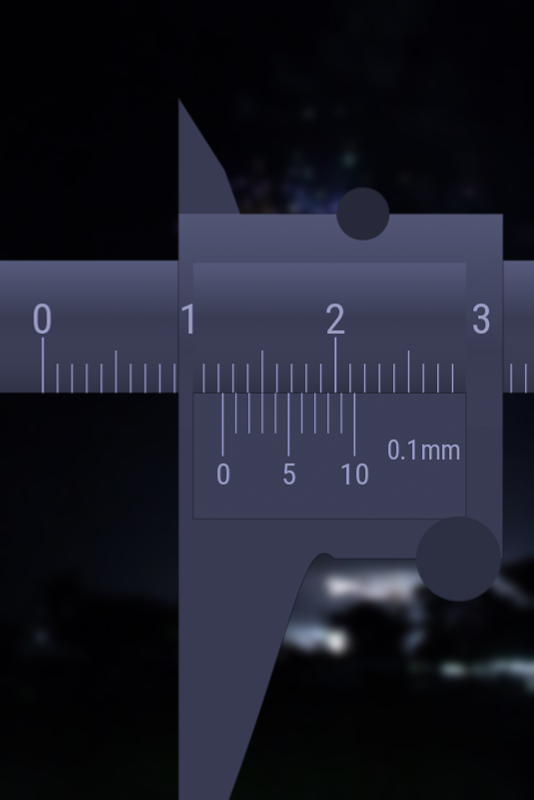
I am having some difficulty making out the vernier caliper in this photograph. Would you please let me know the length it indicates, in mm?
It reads 12.3 mm
